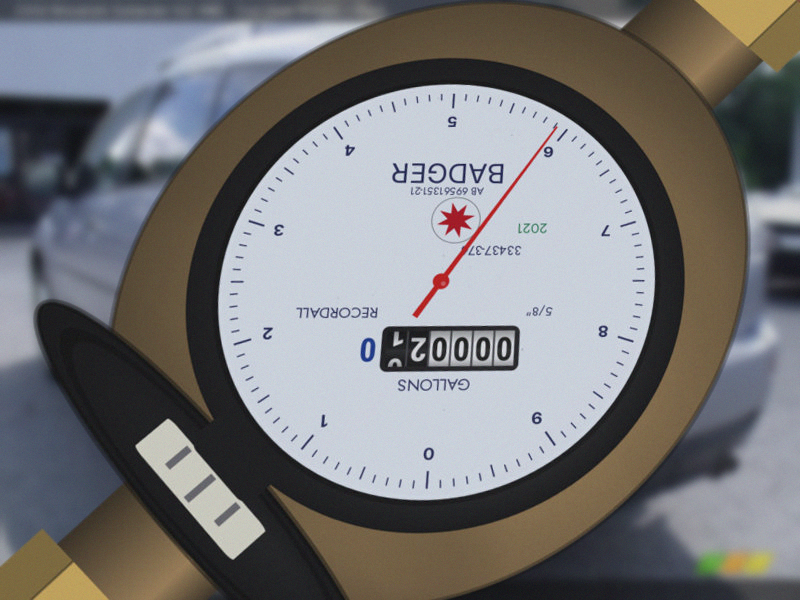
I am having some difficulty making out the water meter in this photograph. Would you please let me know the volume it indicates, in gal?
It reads 205.9 gal
